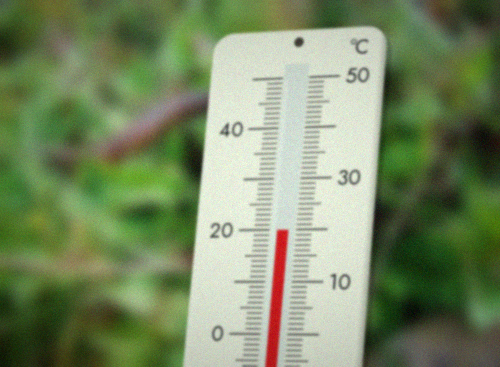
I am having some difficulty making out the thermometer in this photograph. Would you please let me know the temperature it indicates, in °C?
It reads 20 °C
